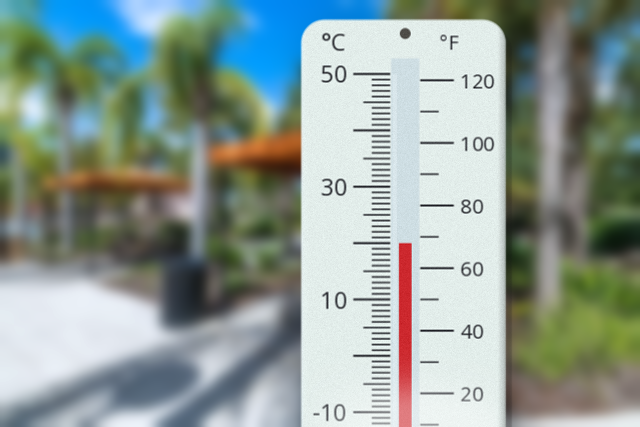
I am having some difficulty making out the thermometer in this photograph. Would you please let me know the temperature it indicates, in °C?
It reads 20 °C
